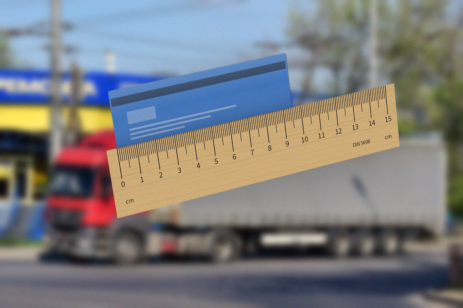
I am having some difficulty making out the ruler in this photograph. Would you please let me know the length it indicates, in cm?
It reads 9.5 cm
